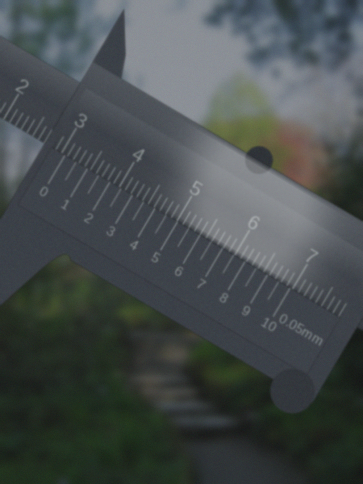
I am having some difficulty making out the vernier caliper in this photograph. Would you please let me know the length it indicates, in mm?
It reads 30.6 mm
